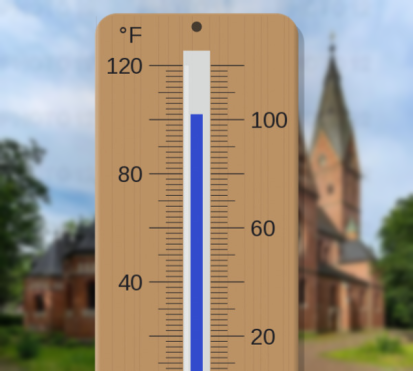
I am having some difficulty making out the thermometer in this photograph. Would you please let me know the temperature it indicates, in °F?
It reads 102 °F
